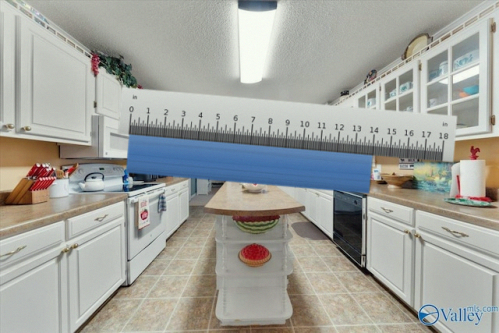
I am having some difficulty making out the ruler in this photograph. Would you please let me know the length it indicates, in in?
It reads 14 in
